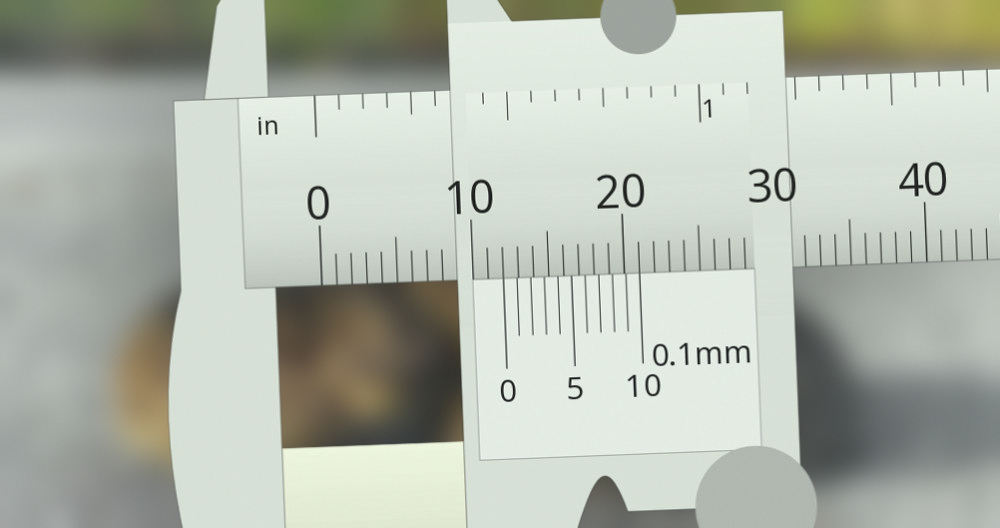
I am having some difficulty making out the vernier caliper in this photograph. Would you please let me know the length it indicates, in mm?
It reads 12.0 mm
